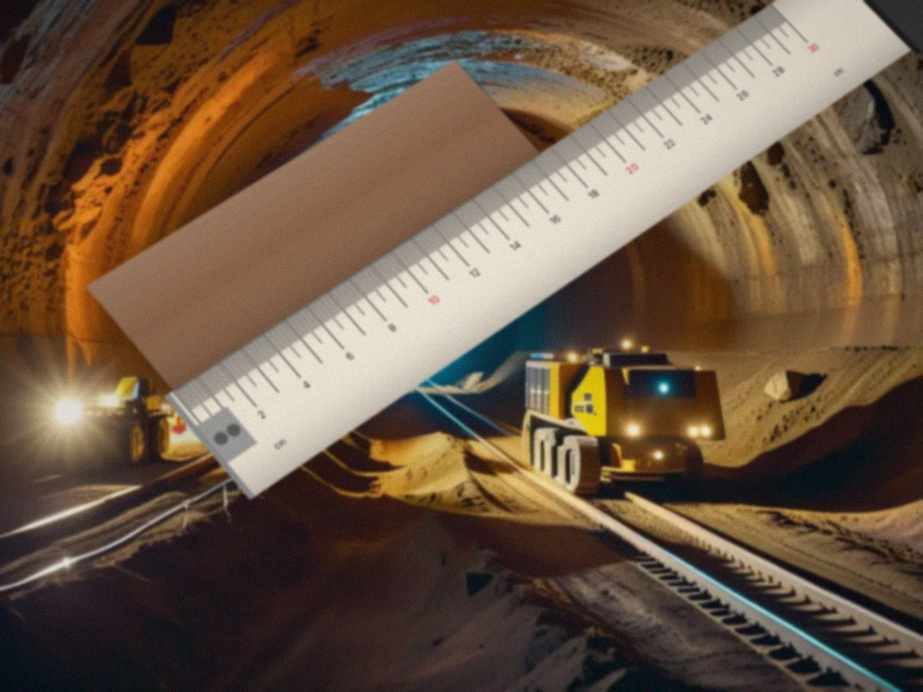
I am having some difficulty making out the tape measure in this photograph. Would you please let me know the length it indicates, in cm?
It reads 17.5 cm
